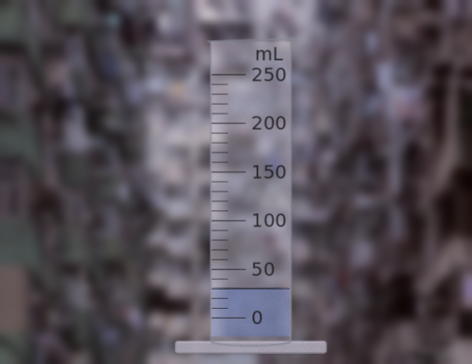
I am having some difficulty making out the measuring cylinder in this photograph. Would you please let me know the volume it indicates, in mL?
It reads 30 mL
